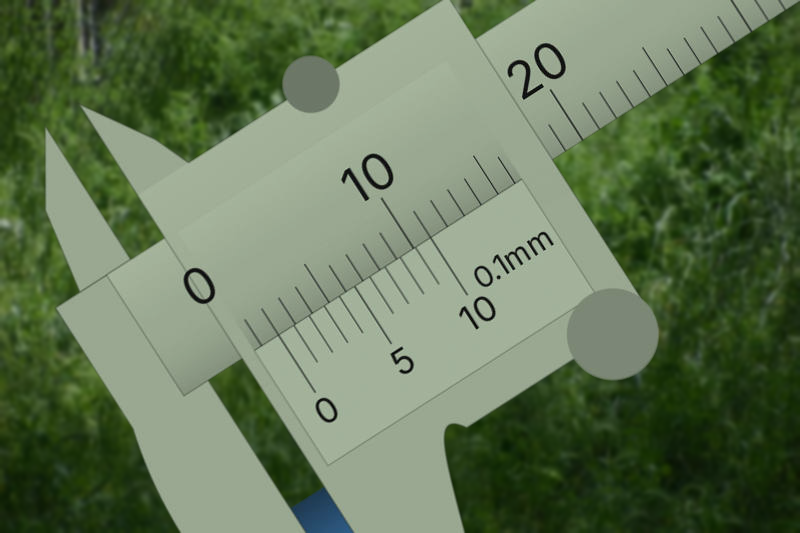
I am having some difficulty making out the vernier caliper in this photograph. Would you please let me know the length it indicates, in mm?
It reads 2.0 mm
